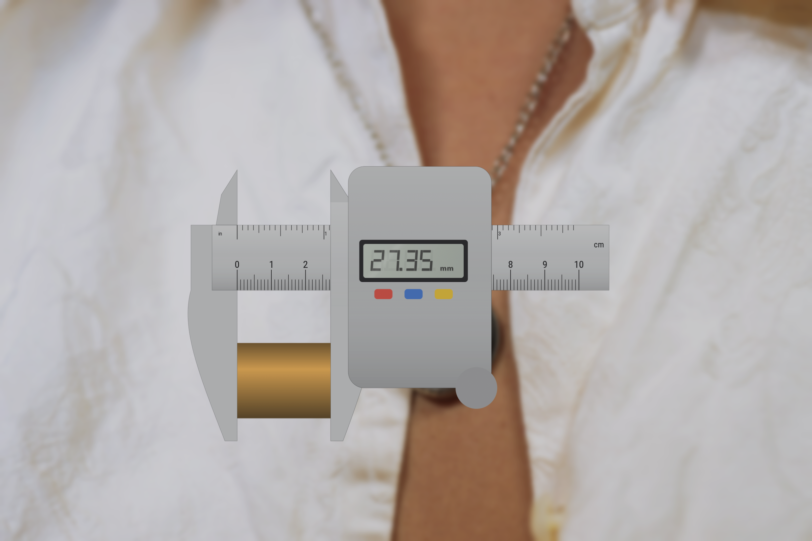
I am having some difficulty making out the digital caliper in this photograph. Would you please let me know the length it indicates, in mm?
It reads 27.35 mm
